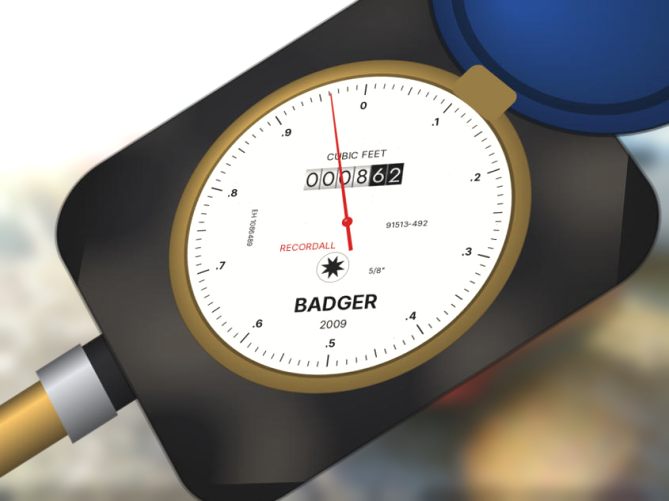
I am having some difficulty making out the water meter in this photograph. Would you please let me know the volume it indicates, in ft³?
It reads 861.96 ft³
